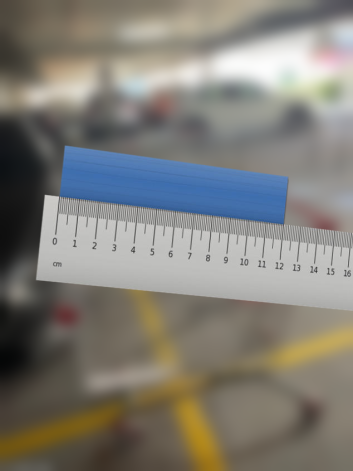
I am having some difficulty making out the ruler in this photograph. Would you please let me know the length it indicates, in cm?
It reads 12 cm
